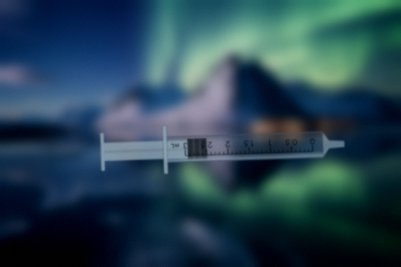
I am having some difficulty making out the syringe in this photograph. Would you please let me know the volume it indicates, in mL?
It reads 2.5 mL
